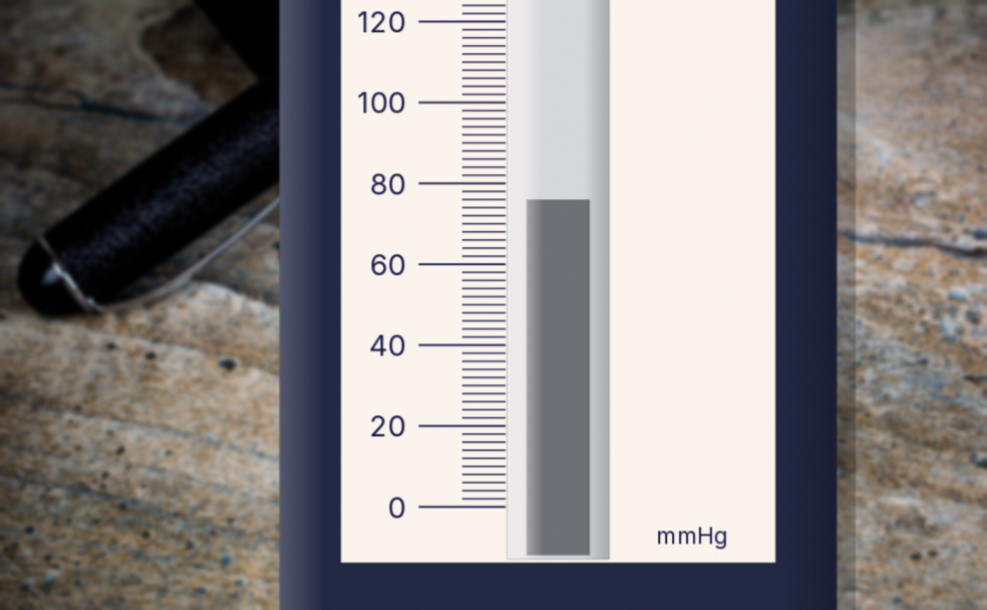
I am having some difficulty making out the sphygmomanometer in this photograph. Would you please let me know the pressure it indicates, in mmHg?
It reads 76 mmHg
